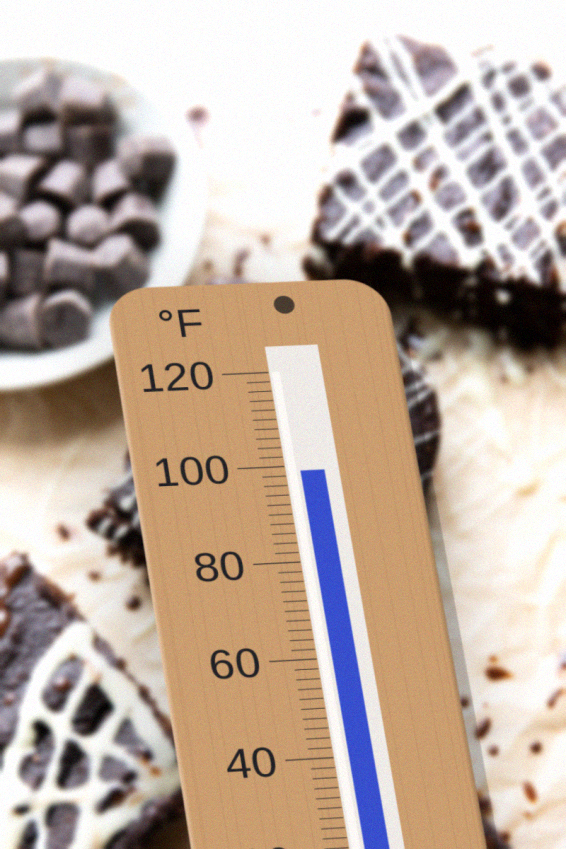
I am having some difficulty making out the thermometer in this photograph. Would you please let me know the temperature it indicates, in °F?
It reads 99 °F
